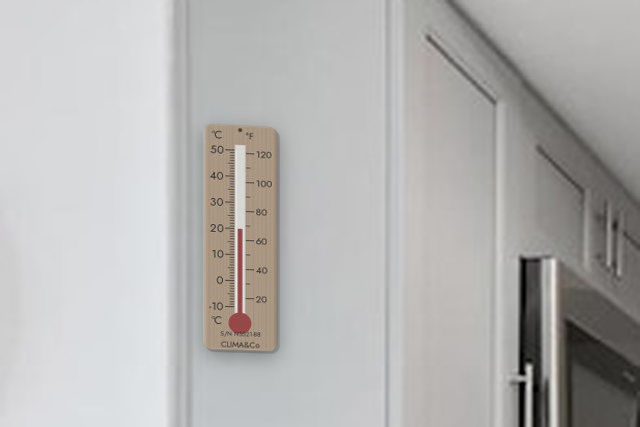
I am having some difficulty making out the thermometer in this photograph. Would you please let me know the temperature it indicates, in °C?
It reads 20 °C
